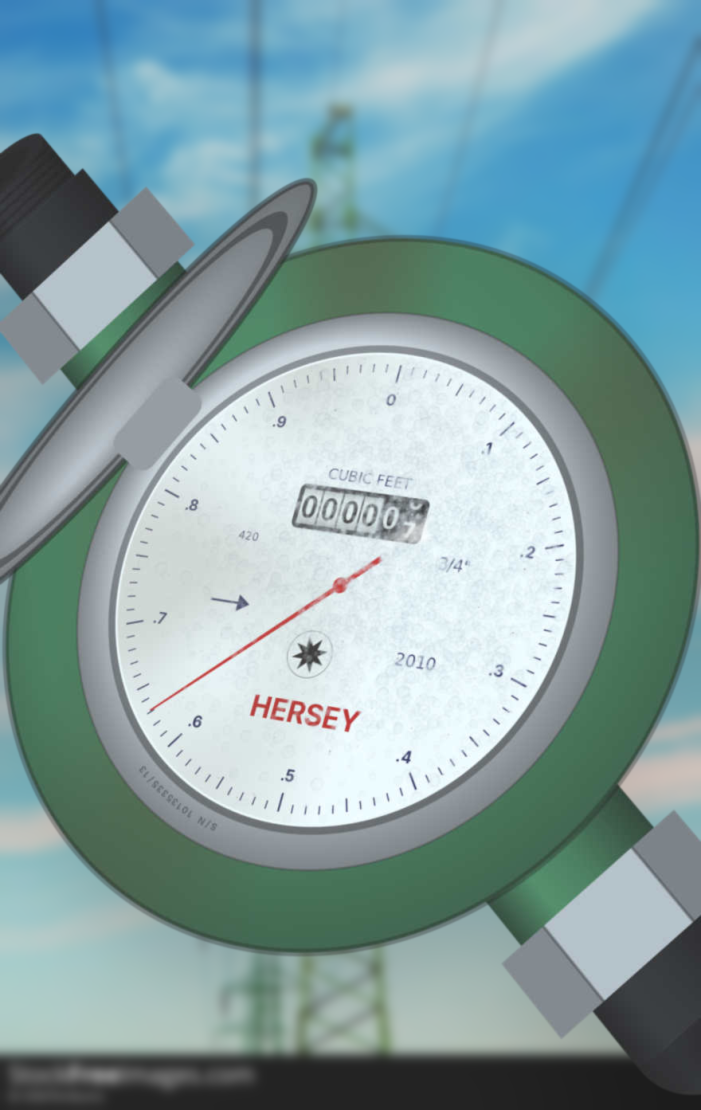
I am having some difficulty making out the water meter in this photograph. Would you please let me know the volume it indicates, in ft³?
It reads 6.63 ft³
